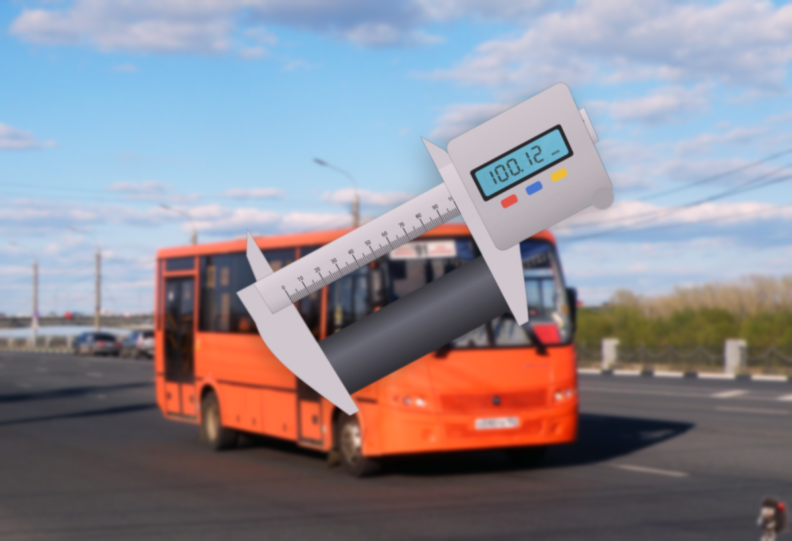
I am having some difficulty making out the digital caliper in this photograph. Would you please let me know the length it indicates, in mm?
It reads 100.12 mm
